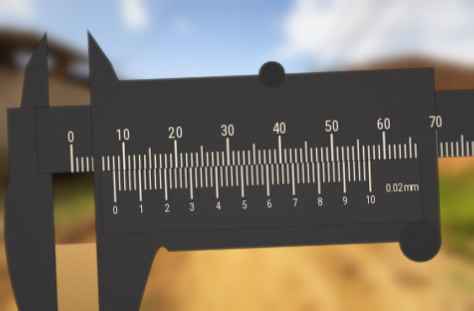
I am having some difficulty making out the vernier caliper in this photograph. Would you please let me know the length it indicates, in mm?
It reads 8.0 mm
